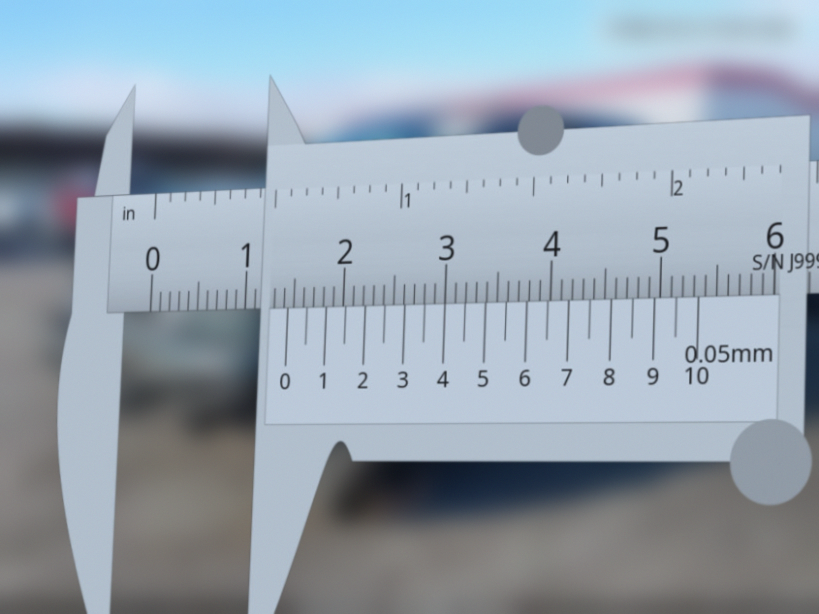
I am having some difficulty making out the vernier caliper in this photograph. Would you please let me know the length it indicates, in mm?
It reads 14.4 mm
